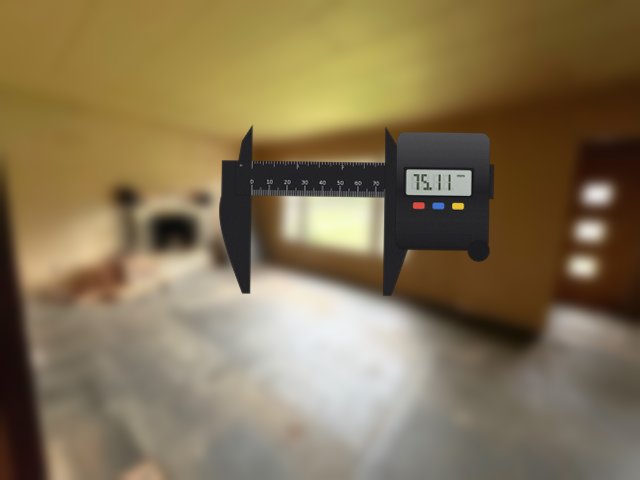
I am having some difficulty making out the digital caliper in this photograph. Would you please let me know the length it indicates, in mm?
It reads 75.11 mm
